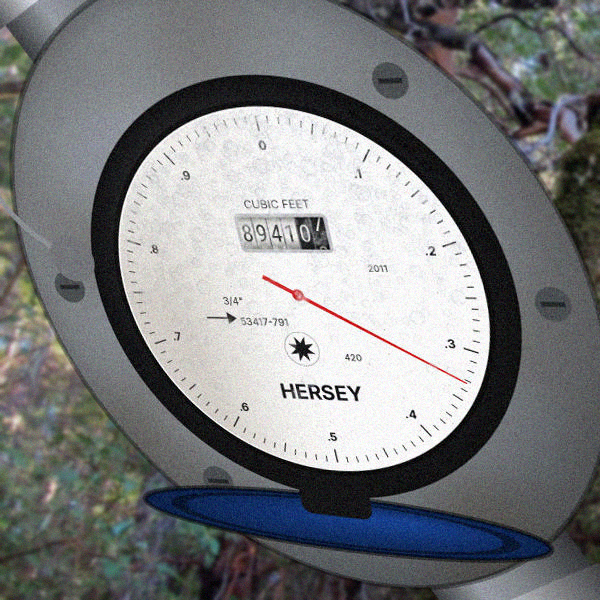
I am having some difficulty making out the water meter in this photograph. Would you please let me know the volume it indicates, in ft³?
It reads 894107.33 ft³
